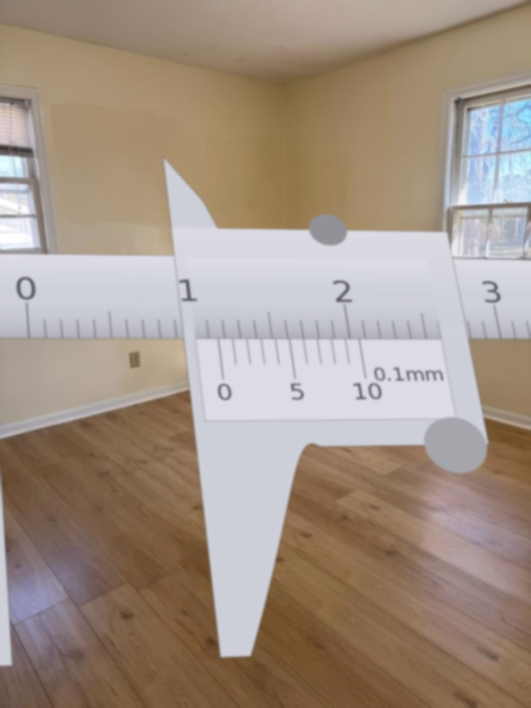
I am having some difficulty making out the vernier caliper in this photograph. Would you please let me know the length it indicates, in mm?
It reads 11.6 mm
